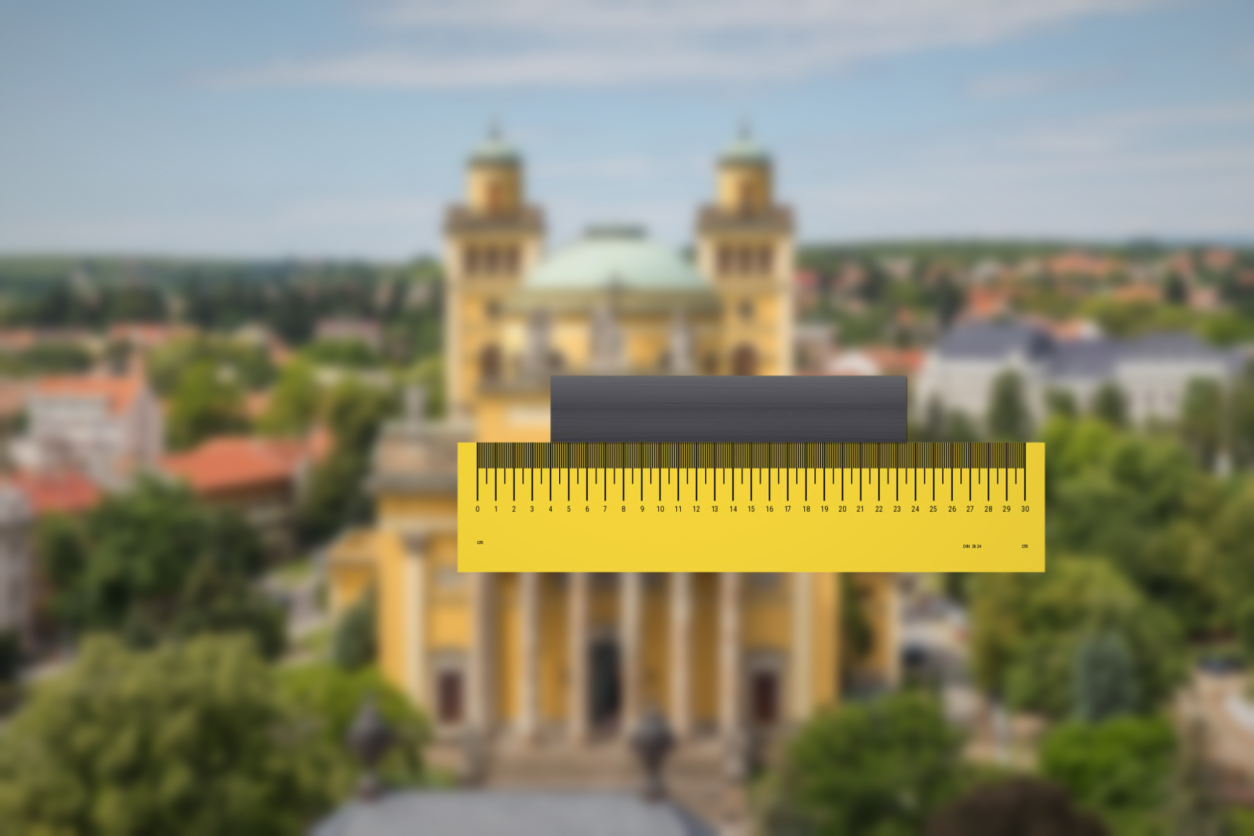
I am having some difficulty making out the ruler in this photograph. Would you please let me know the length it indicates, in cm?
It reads 19.5 cm
